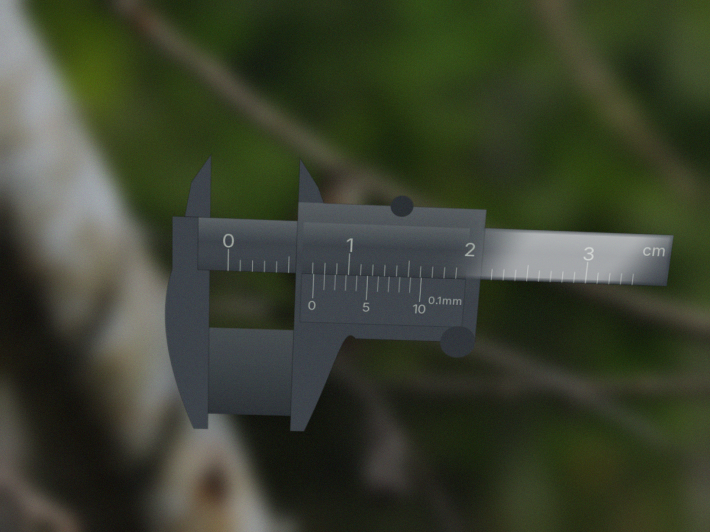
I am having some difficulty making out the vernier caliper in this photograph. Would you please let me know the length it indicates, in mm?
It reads 7.1 mm
